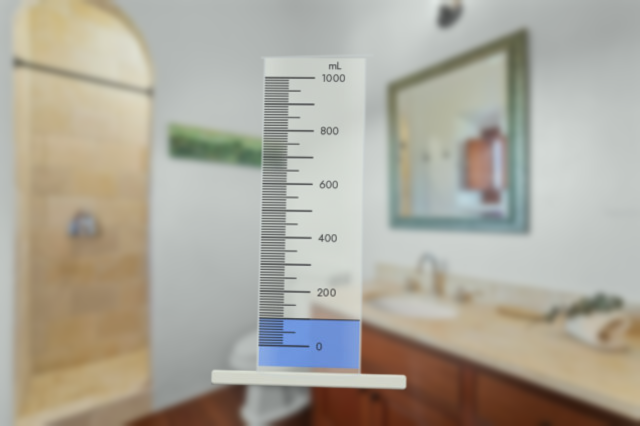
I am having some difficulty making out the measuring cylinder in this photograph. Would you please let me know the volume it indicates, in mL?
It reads 100 mL
